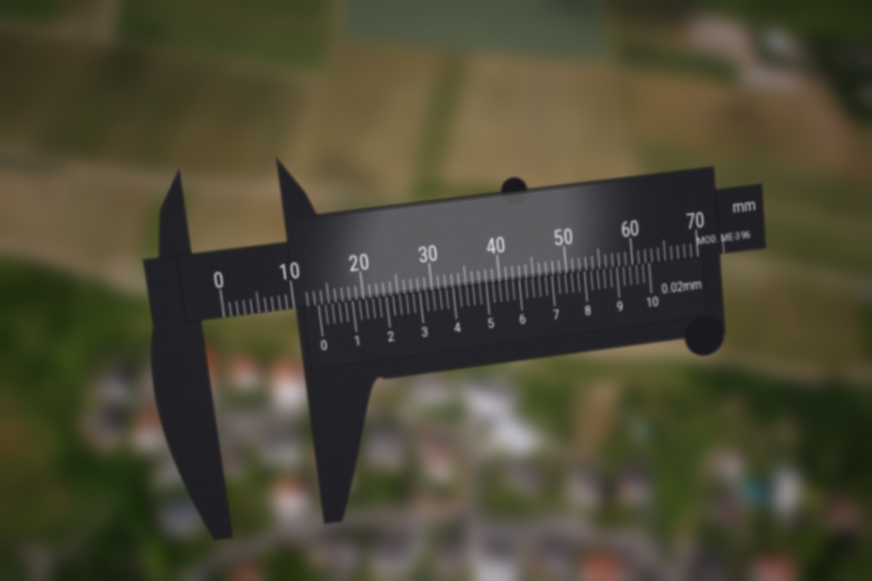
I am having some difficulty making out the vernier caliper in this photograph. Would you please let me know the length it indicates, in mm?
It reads 13.5 mm
